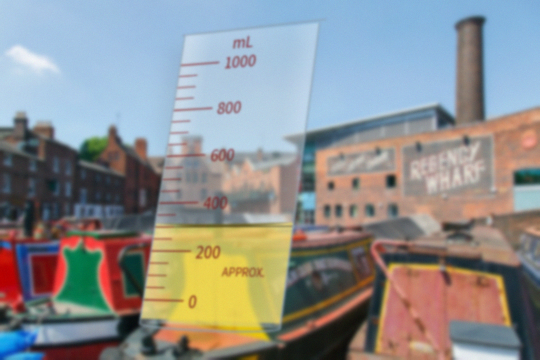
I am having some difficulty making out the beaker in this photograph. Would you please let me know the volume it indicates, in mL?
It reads 300 mL
